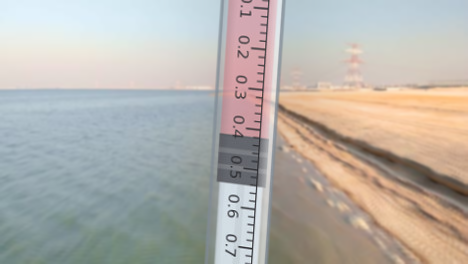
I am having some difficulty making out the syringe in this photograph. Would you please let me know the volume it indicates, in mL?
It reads 0.42 mL
